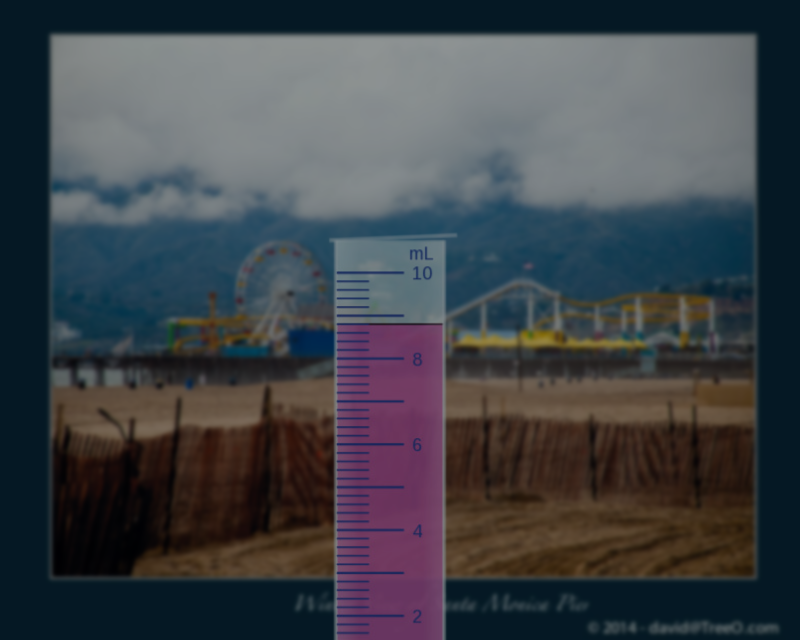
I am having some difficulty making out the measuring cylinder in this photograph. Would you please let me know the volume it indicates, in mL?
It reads 8.8 mL
